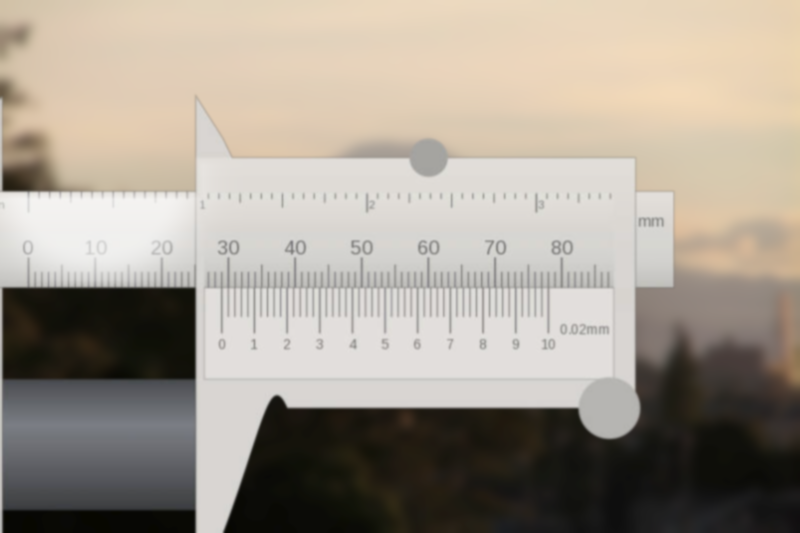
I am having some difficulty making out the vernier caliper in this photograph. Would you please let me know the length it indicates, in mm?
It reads 29.0 mm
